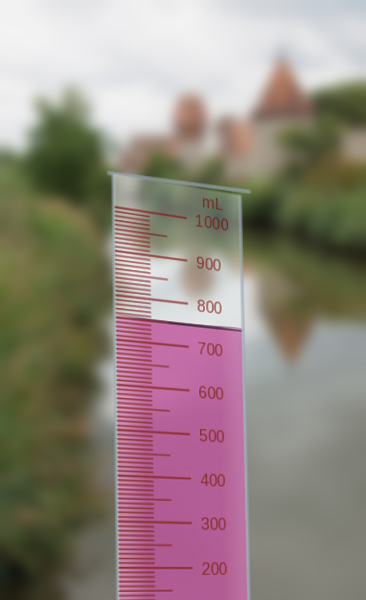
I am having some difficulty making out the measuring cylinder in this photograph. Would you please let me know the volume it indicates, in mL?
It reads 750 mL
